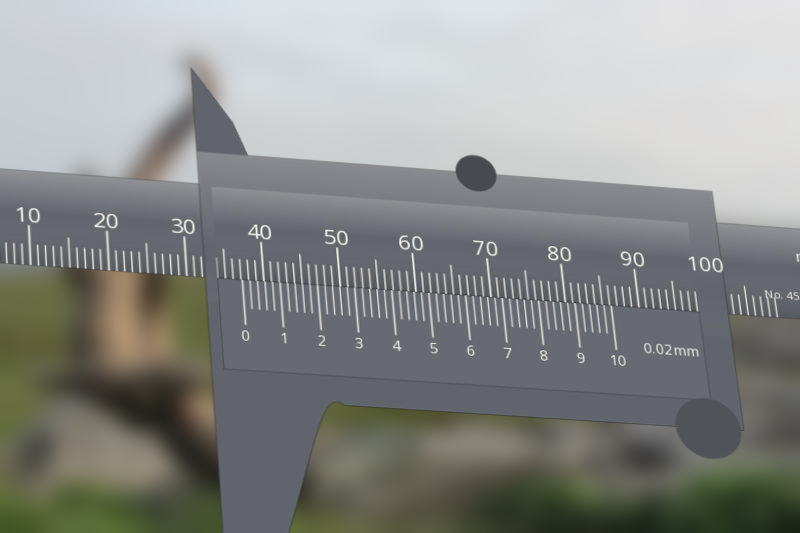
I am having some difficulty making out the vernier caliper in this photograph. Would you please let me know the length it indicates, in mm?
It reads 37.2 mm
